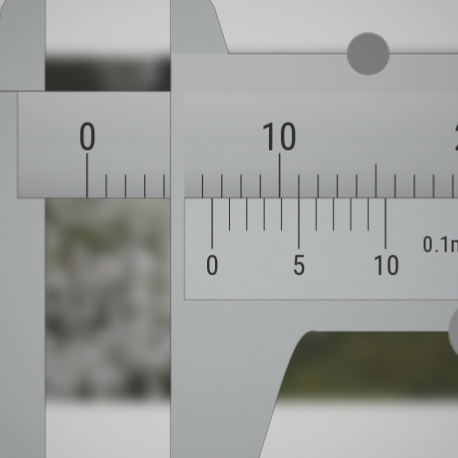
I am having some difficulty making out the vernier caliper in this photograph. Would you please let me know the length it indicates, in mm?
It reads 6.5 mm
